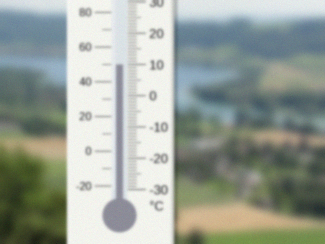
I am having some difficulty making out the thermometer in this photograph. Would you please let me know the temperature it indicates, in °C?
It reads 10 °C
